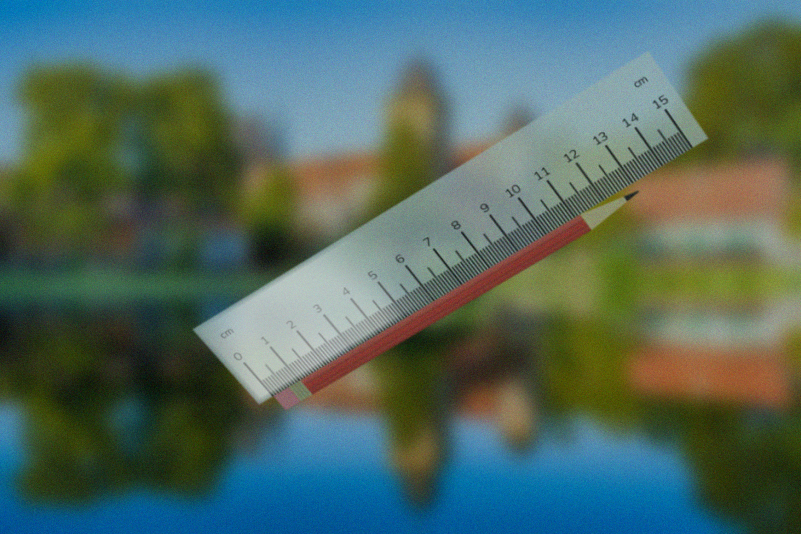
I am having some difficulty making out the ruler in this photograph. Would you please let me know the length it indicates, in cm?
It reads 13 cm
